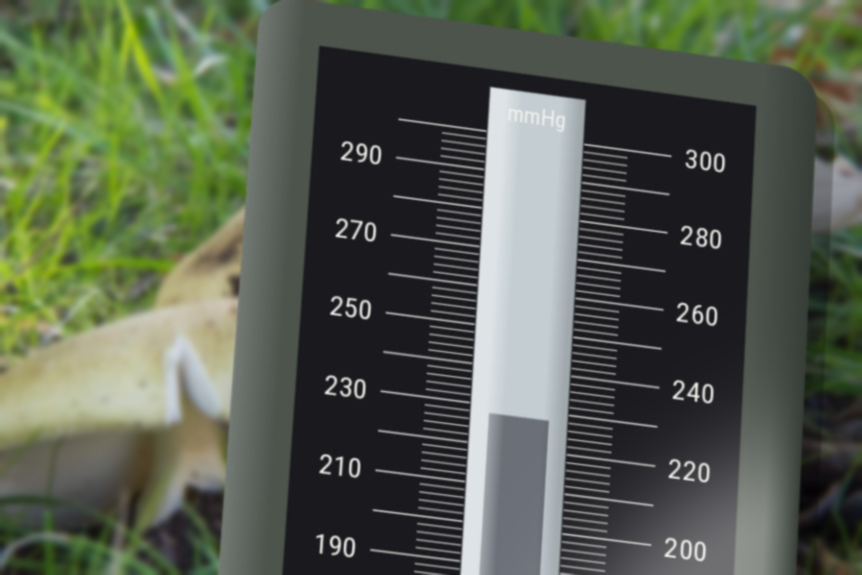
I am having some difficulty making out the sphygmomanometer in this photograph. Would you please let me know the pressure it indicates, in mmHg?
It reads 228 mmHg
